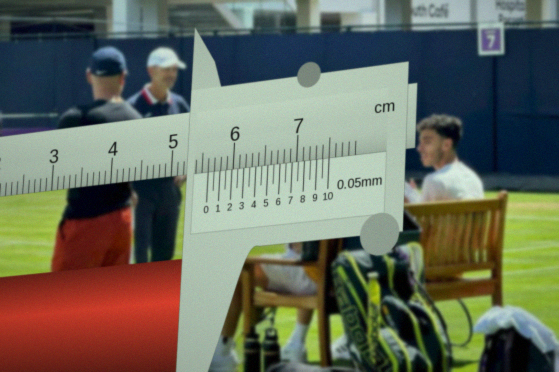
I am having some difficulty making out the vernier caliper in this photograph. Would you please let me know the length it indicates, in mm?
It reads 56.0 mm
